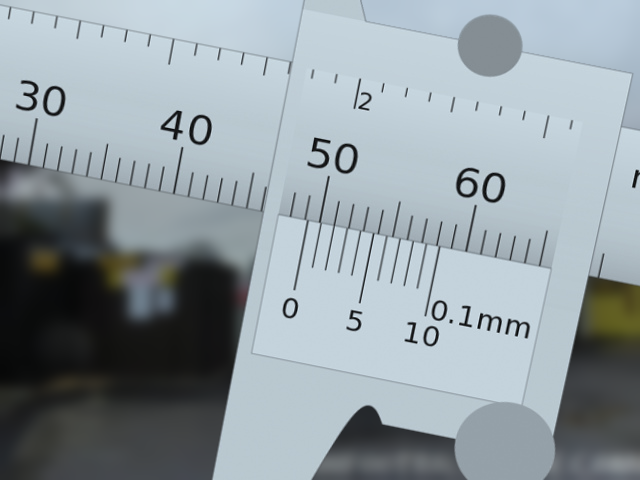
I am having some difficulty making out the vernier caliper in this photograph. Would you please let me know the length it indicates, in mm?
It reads 49.2 mm
